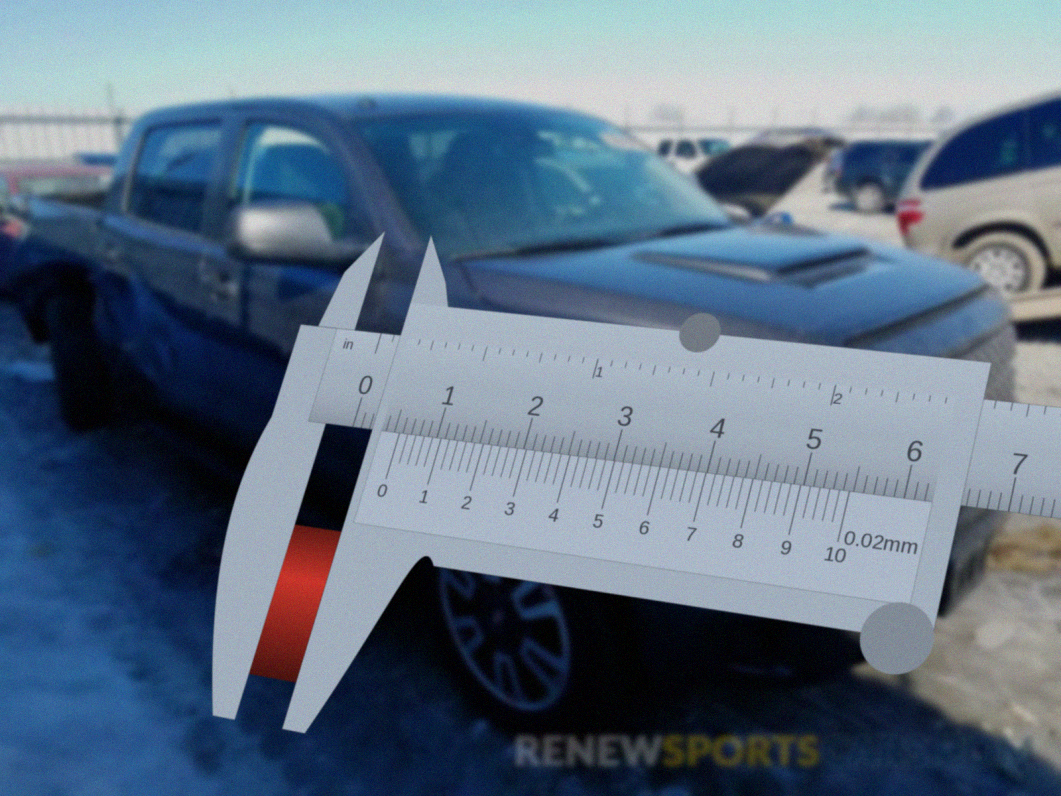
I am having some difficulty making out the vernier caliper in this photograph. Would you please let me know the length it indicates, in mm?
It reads 5.6 mm
